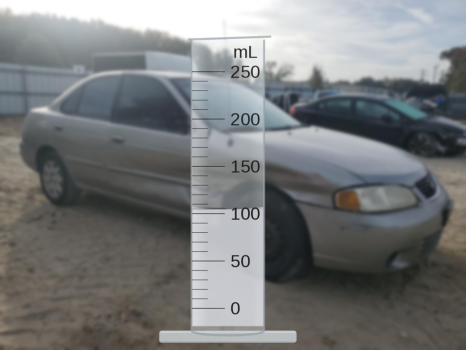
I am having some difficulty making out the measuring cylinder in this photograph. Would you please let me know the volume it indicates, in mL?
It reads 105 mL
